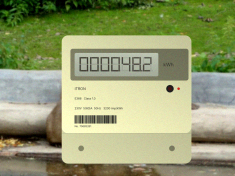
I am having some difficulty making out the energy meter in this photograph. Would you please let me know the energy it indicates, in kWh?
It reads 48.2 kWh
